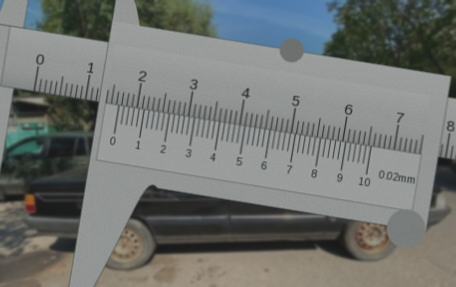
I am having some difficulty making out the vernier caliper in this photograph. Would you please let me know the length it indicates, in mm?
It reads 16.5 mm
